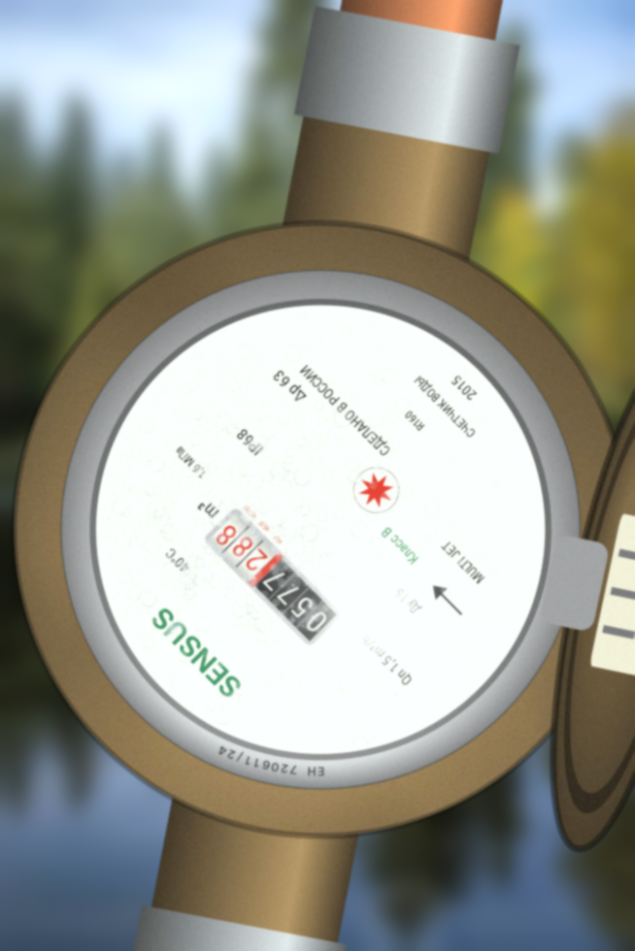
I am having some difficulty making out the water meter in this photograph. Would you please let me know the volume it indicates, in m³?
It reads 577.288 m³
